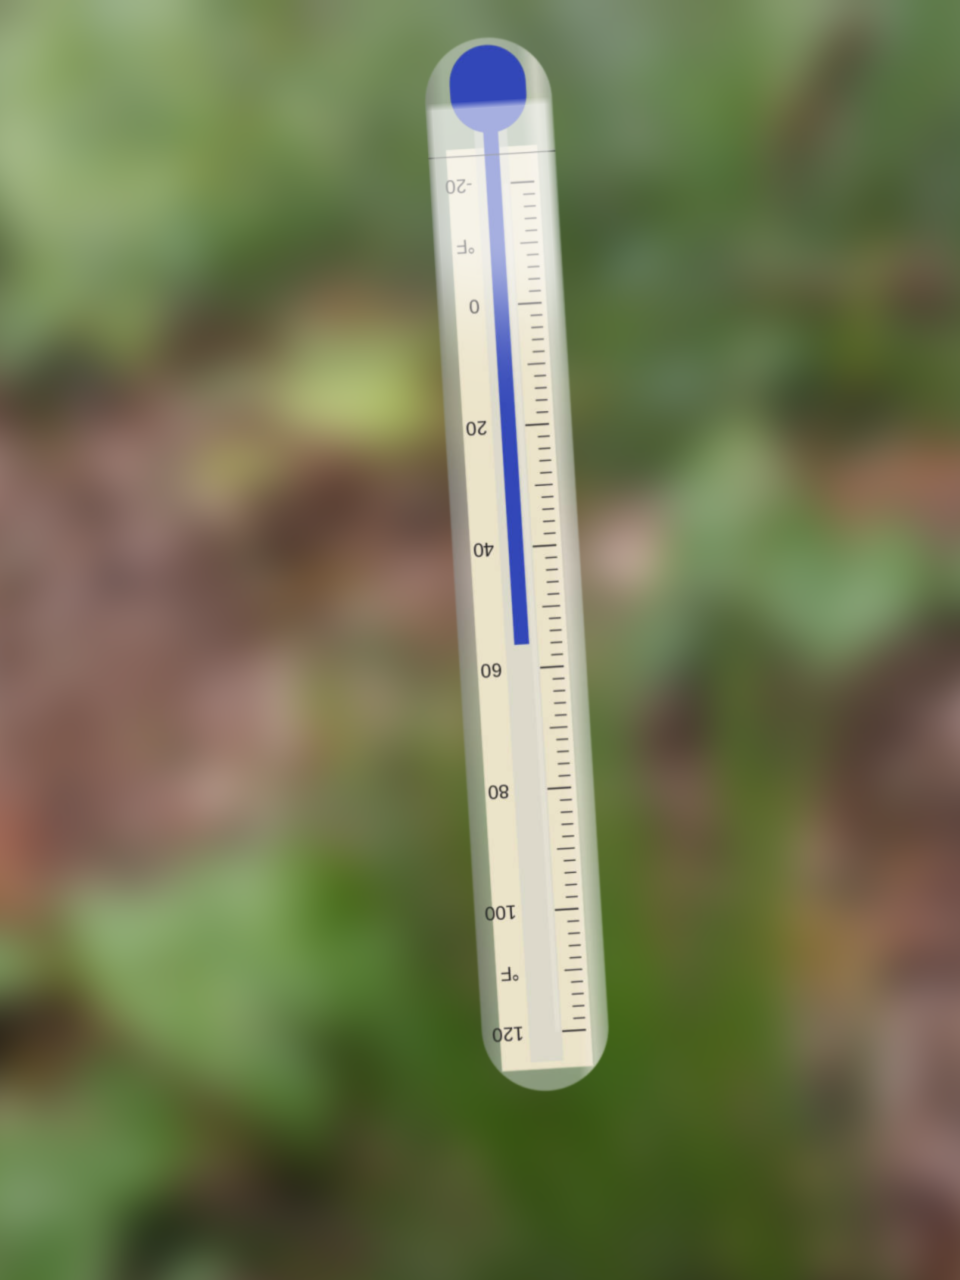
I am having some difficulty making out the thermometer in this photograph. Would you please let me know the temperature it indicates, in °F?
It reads 56 °F
